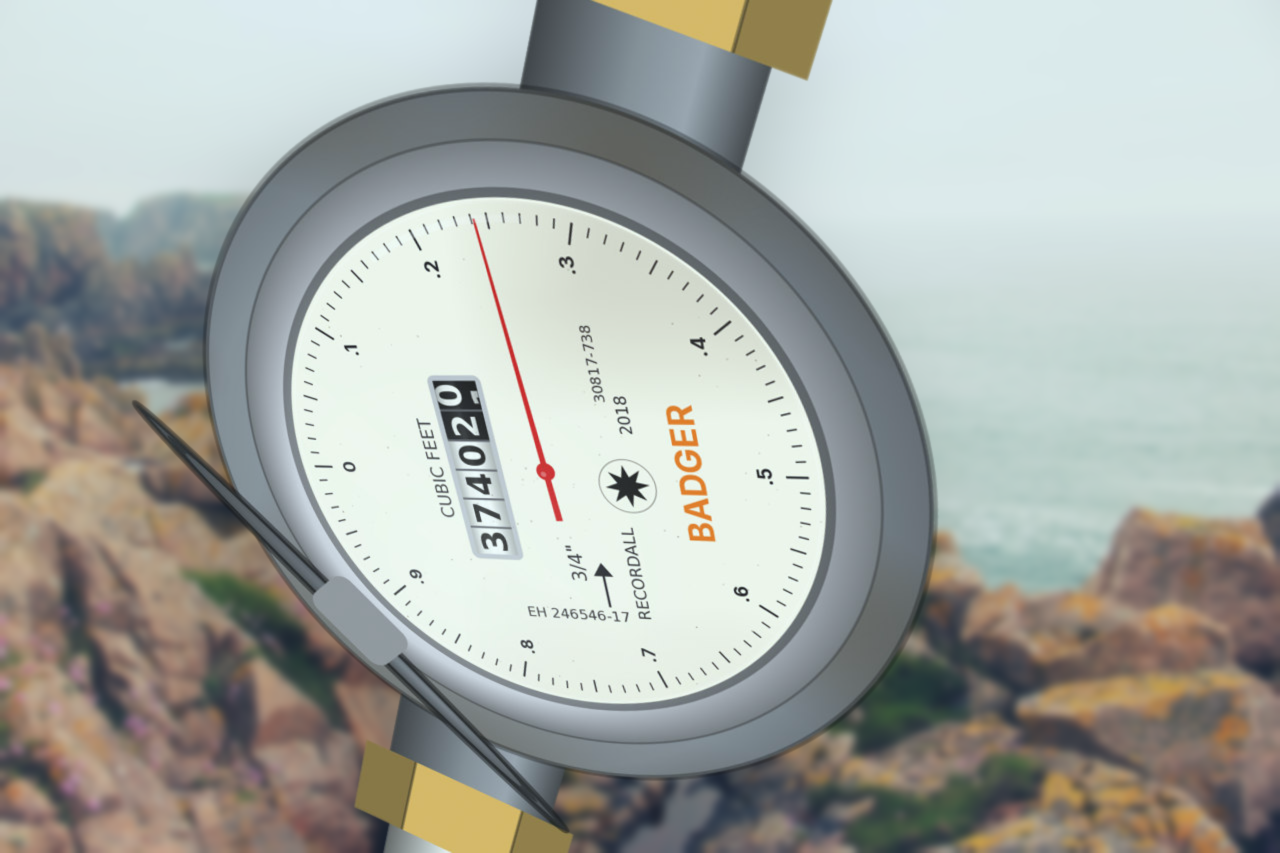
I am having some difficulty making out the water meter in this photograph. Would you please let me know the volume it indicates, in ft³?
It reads 374020.24 ft³
